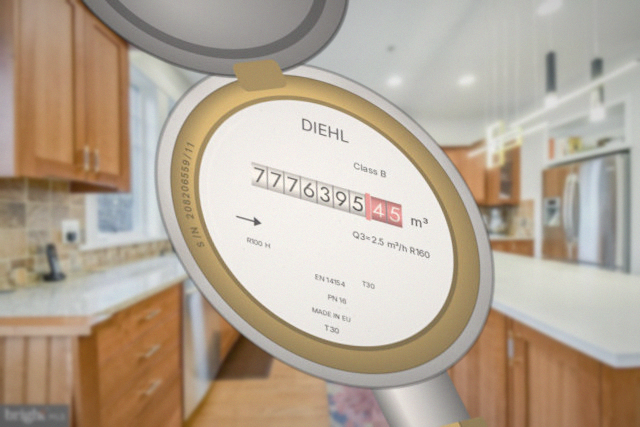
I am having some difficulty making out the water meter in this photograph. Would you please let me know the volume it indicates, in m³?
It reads 7776395.45 m³
